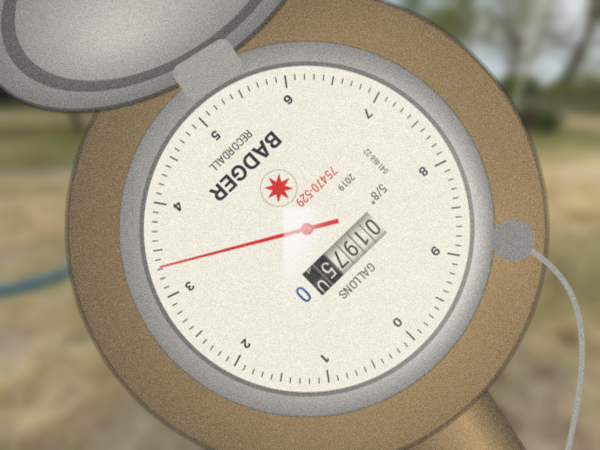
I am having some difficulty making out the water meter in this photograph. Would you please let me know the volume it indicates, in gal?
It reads 197503.3 gal
